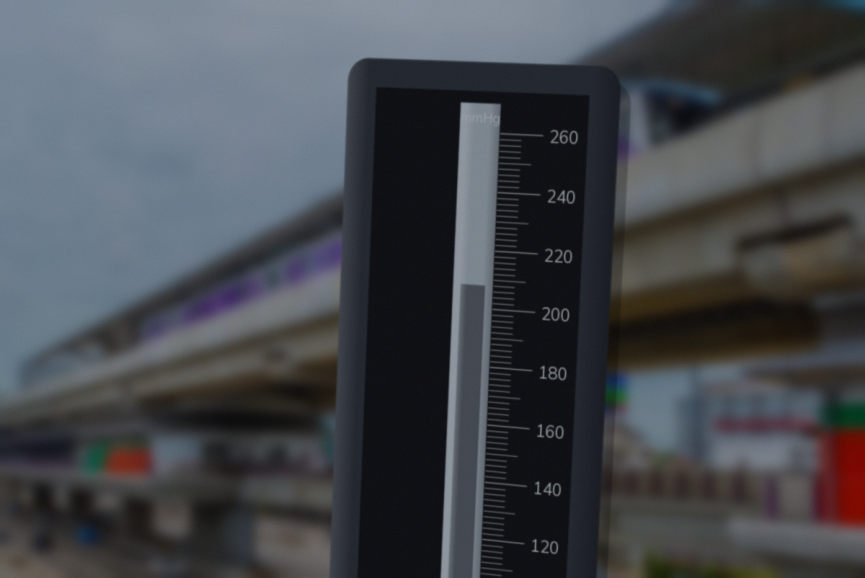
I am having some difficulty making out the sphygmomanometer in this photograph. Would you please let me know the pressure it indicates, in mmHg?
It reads 208 mmHg
